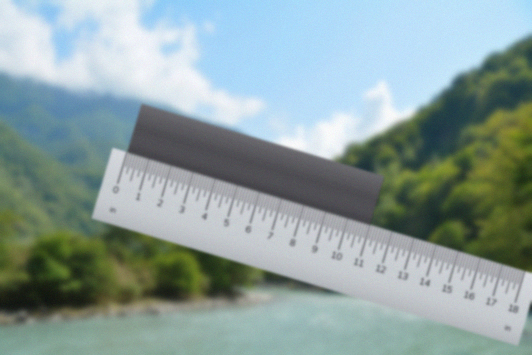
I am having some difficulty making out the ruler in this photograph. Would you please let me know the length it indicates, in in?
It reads 11 in
